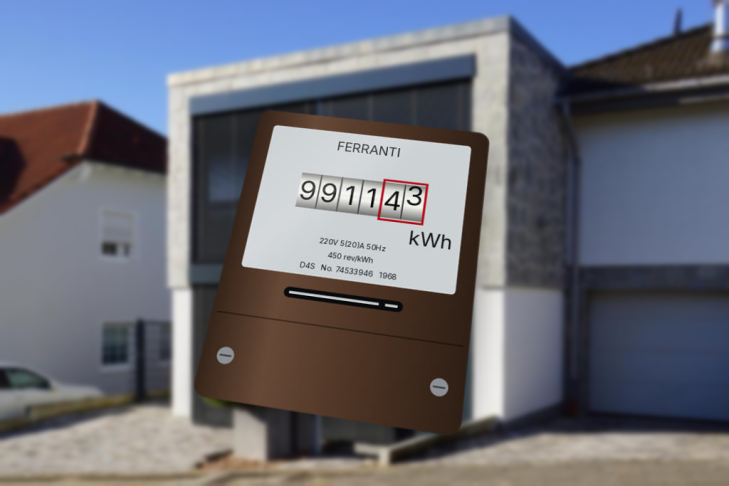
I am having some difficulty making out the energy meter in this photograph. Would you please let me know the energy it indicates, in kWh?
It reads 9911.43 kWh
